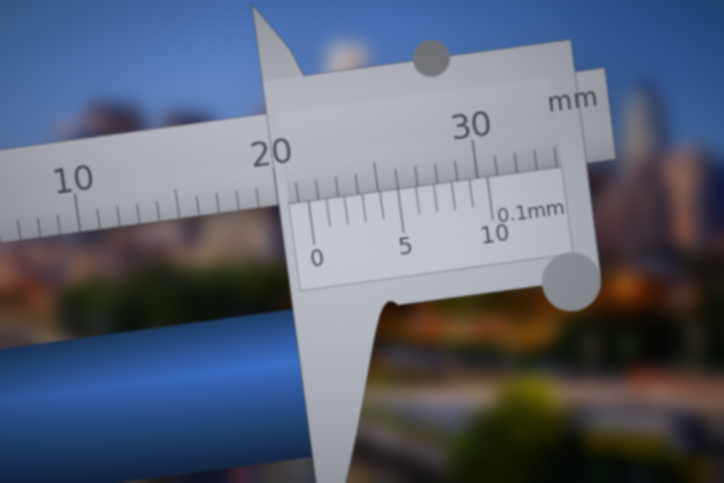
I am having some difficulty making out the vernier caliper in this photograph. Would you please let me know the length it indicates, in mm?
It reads 21.5 mm
